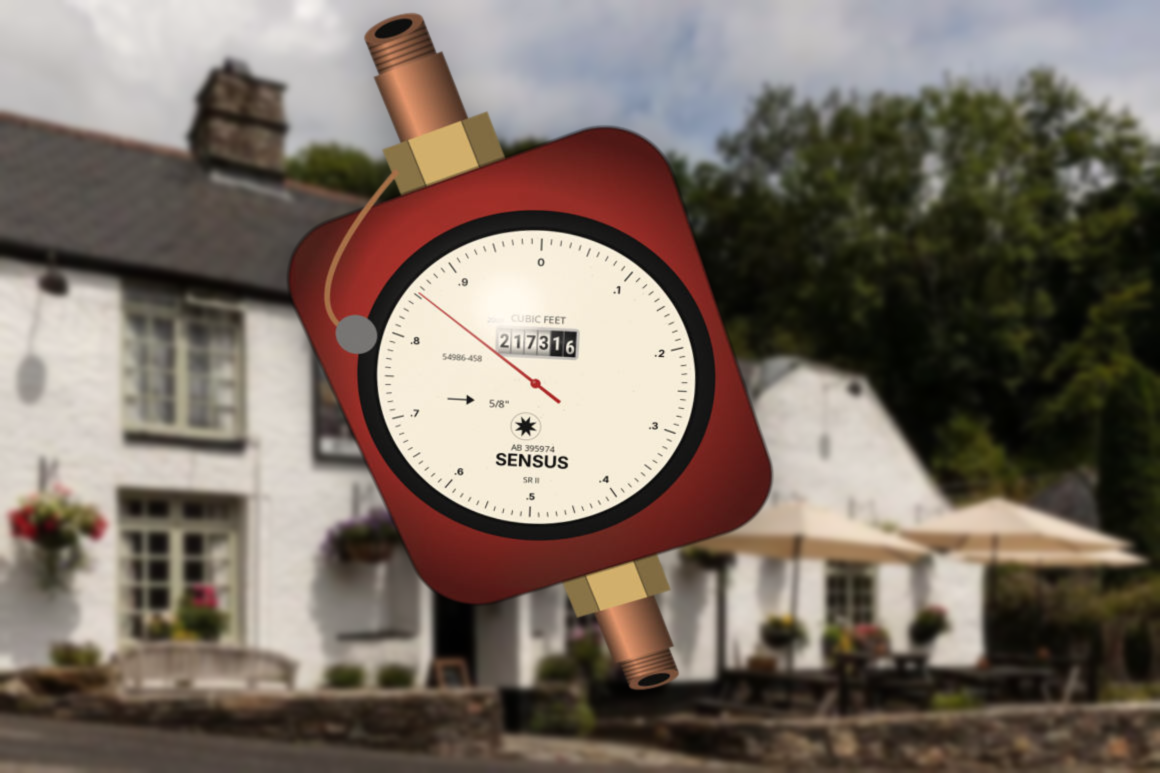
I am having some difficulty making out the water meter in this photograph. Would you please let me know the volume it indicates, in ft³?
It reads 217315.85 ft³
